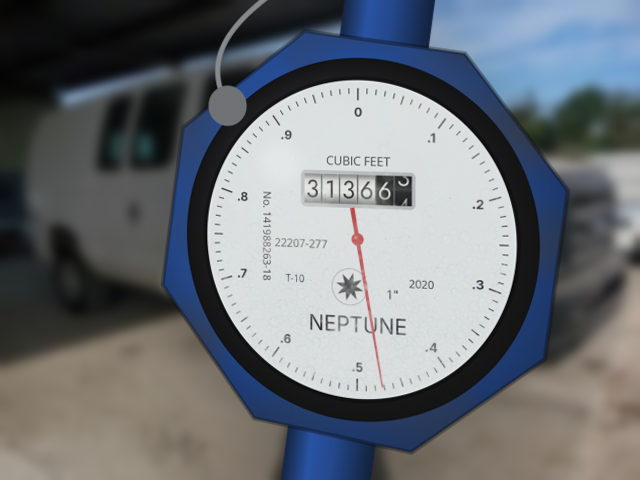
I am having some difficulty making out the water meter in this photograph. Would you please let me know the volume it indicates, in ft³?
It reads 313663.47 ft³
